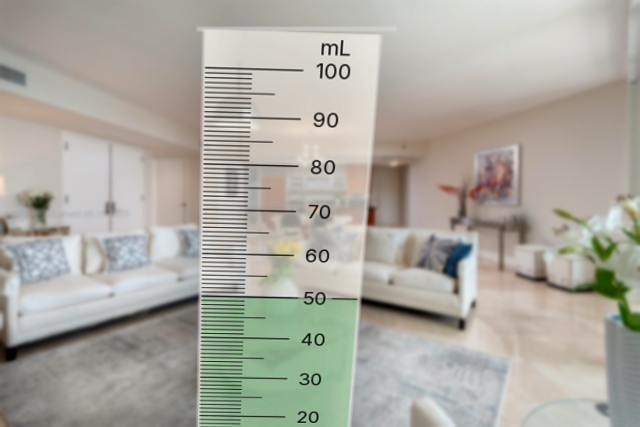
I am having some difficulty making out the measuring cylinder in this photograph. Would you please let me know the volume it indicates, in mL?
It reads 50 mL
